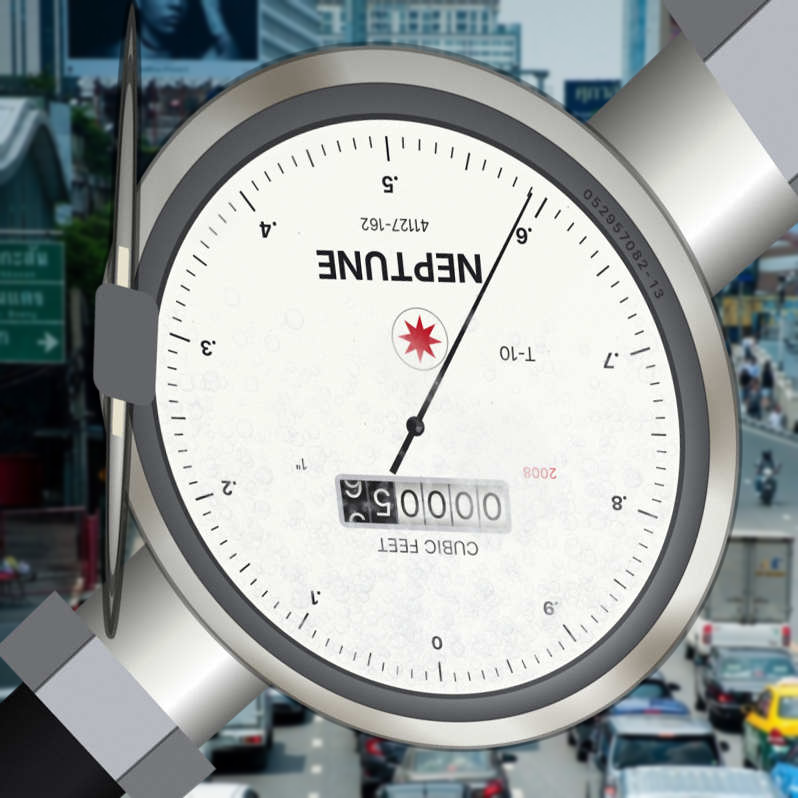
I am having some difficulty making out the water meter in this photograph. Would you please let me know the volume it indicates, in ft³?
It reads 55.59 ft³
